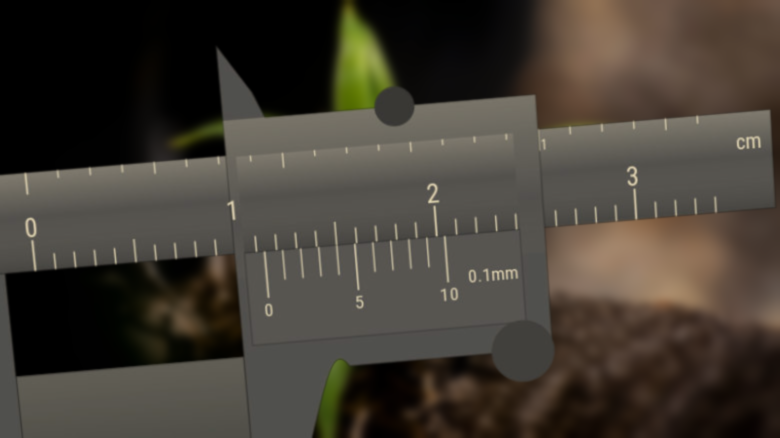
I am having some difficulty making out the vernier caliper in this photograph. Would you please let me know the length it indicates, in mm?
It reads 11.4 mm
